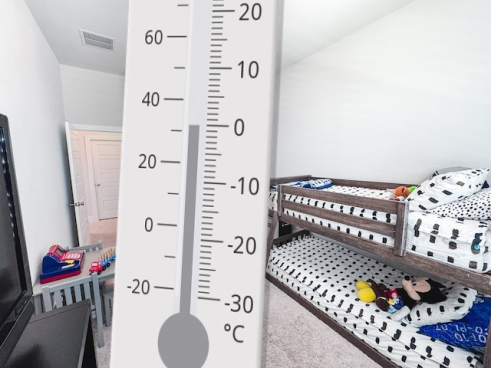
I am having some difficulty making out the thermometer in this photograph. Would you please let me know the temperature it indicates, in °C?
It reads 0 °C
